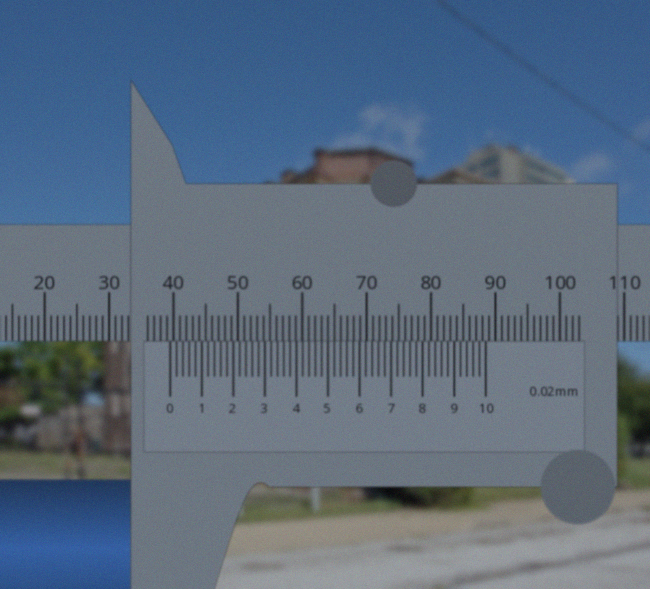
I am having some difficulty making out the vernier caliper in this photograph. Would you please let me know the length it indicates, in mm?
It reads 39.5 mm
